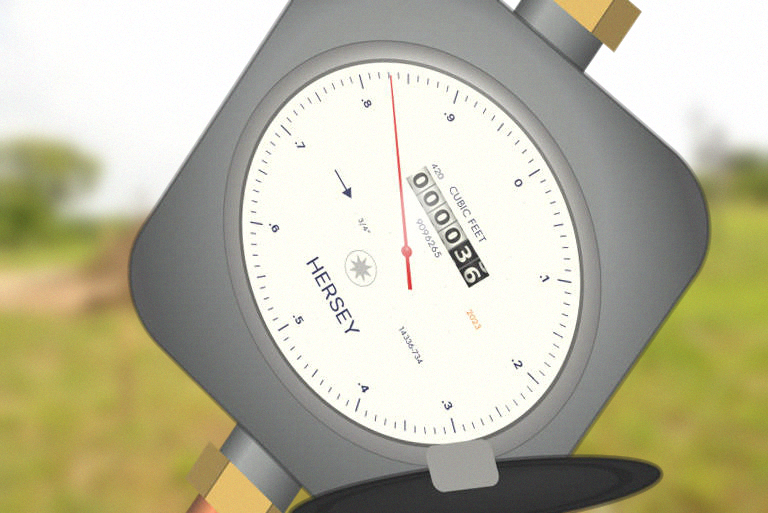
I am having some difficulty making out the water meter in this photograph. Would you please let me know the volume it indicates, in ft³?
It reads 35.83 ft³
